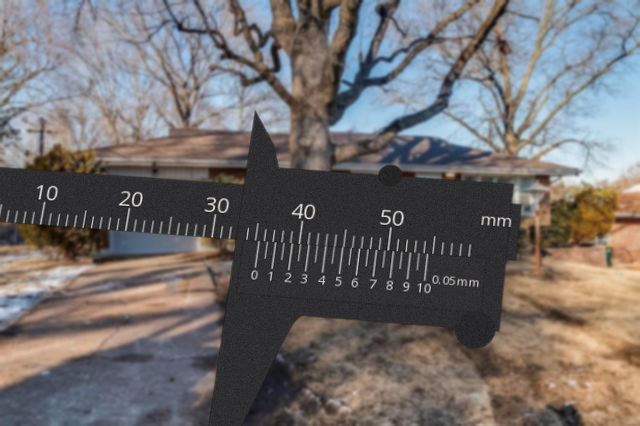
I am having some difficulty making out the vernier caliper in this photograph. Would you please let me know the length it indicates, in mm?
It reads 35.4 mm
